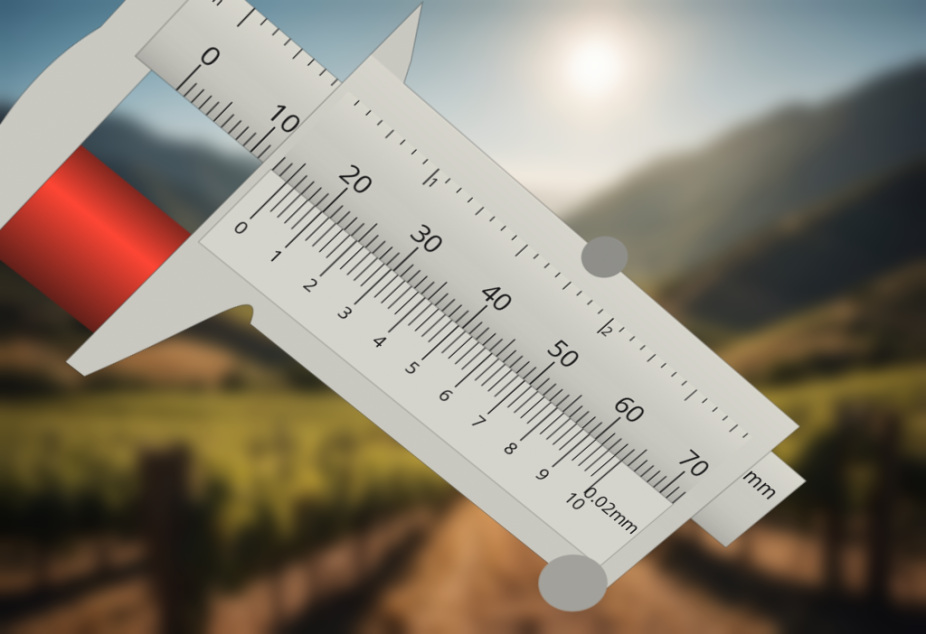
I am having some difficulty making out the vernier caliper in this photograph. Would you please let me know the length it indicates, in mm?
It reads 15.0 mm
